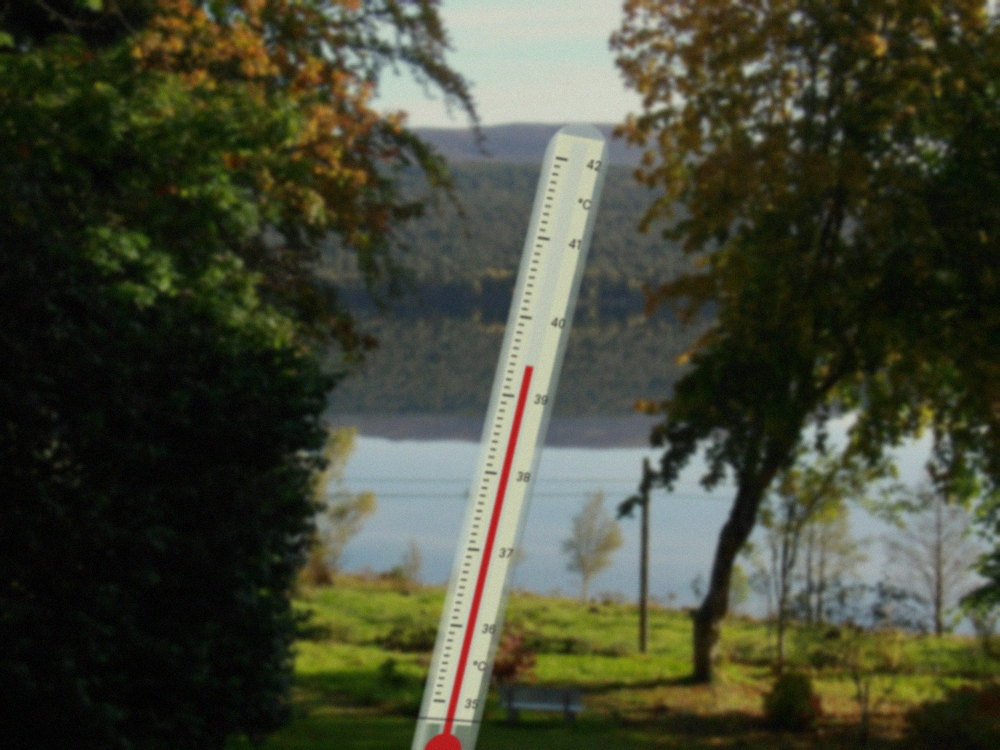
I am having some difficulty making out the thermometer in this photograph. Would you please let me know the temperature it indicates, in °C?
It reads 39.4 °C
